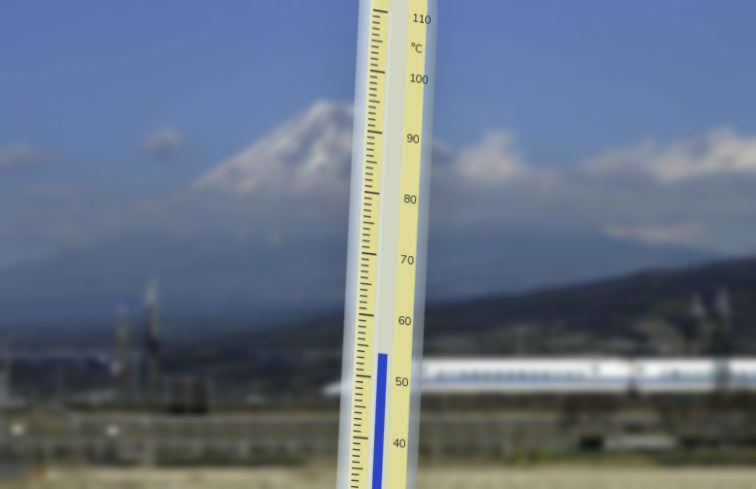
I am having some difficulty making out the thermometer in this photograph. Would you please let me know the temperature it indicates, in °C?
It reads 54 °C
